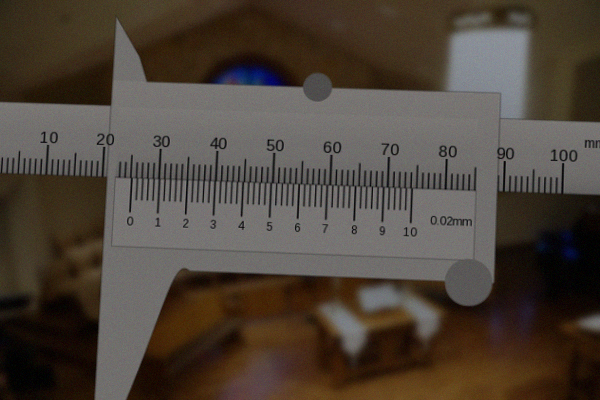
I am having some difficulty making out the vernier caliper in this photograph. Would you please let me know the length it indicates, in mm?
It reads 25.2 mm
